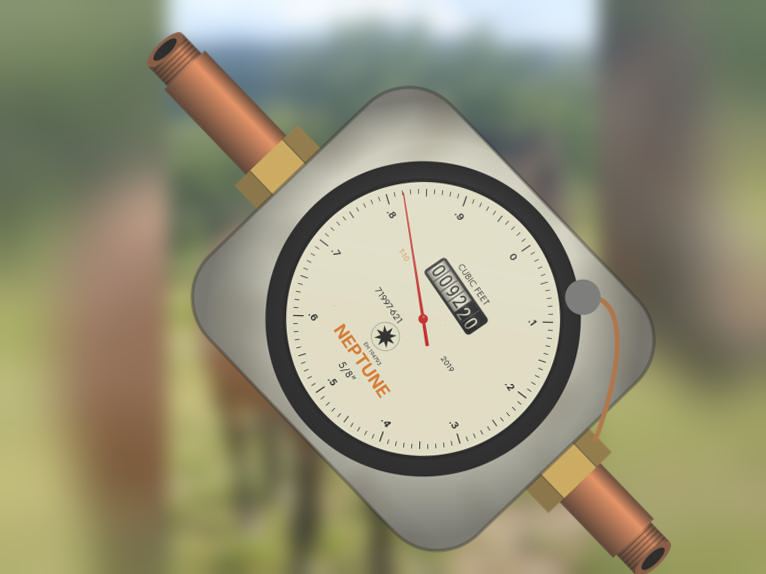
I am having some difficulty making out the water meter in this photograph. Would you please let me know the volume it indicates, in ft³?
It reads 9219.82 ft³
